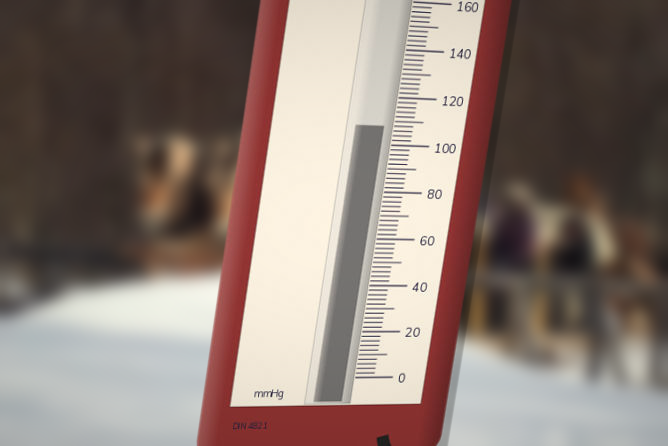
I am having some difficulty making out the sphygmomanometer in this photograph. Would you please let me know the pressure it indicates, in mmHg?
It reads 108 mmHg
